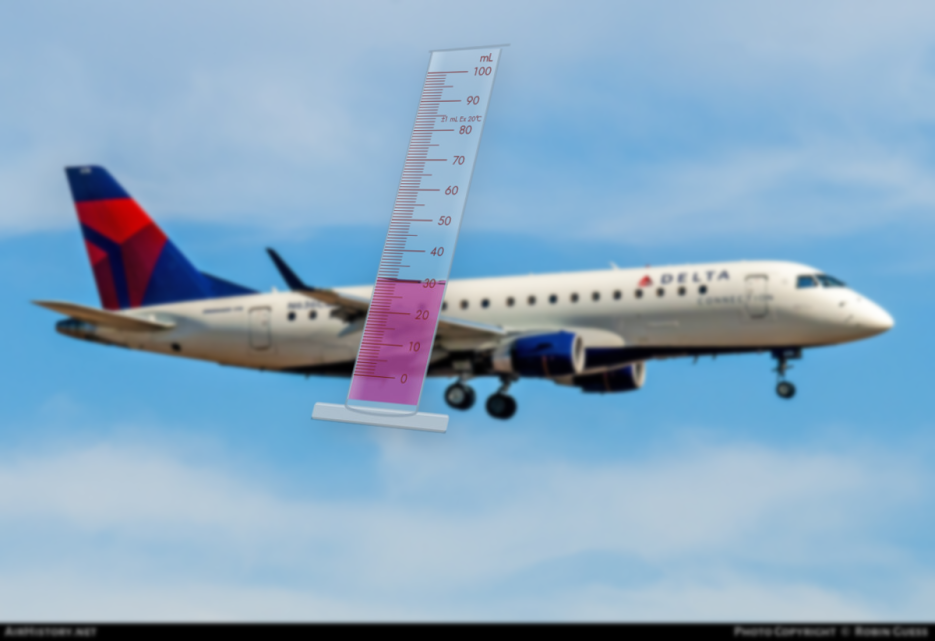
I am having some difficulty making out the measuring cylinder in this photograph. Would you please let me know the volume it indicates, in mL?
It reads 30 mL
